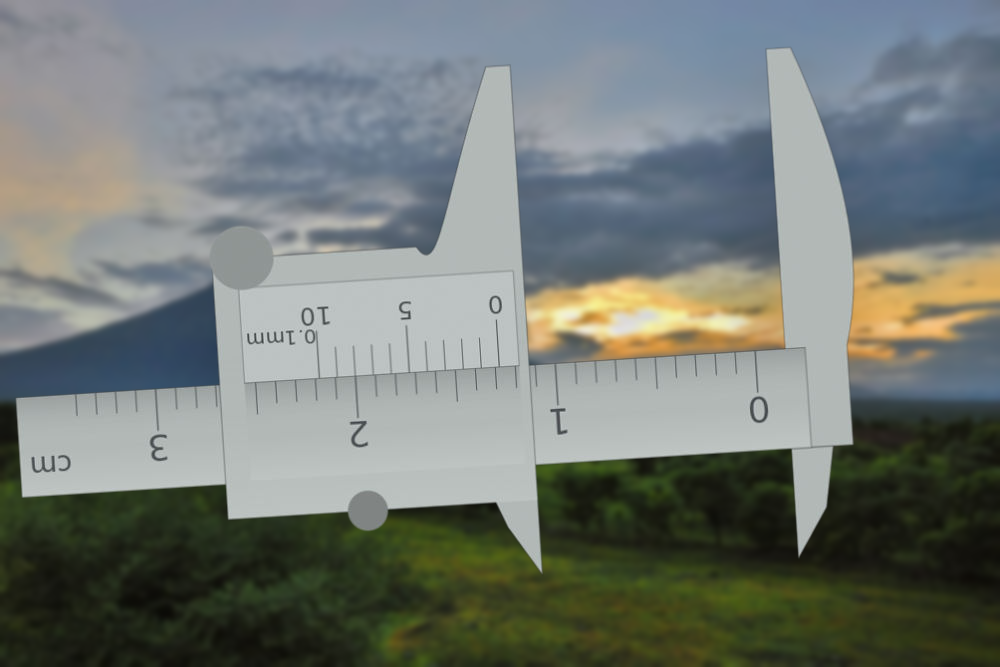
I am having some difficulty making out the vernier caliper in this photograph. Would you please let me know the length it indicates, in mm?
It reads 12.8 mm
